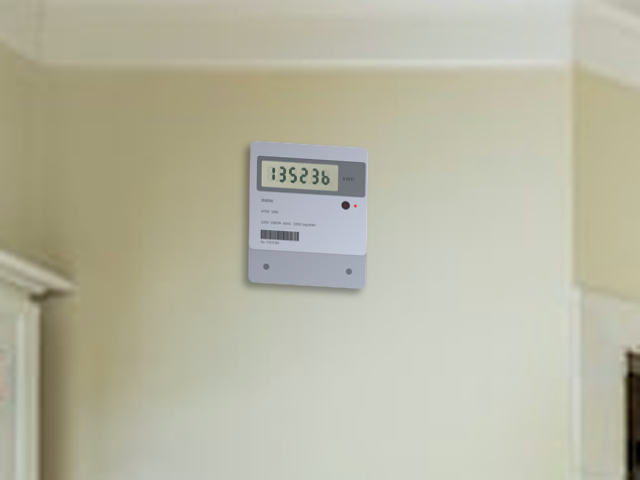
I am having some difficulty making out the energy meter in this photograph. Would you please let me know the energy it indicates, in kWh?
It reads 135236 kWh
